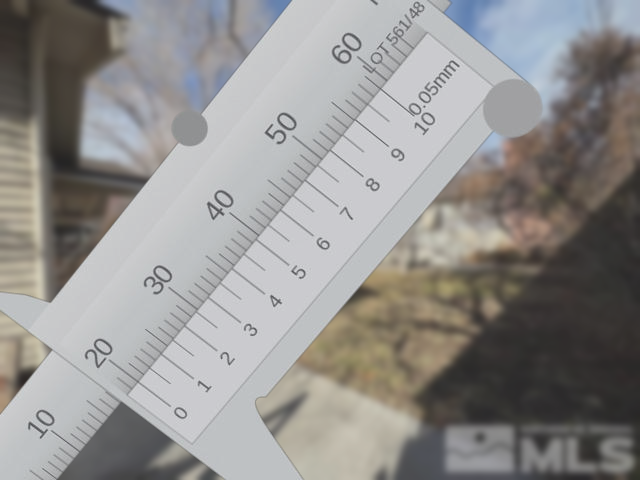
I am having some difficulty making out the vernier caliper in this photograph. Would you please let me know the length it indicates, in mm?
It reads 20.0 mm
